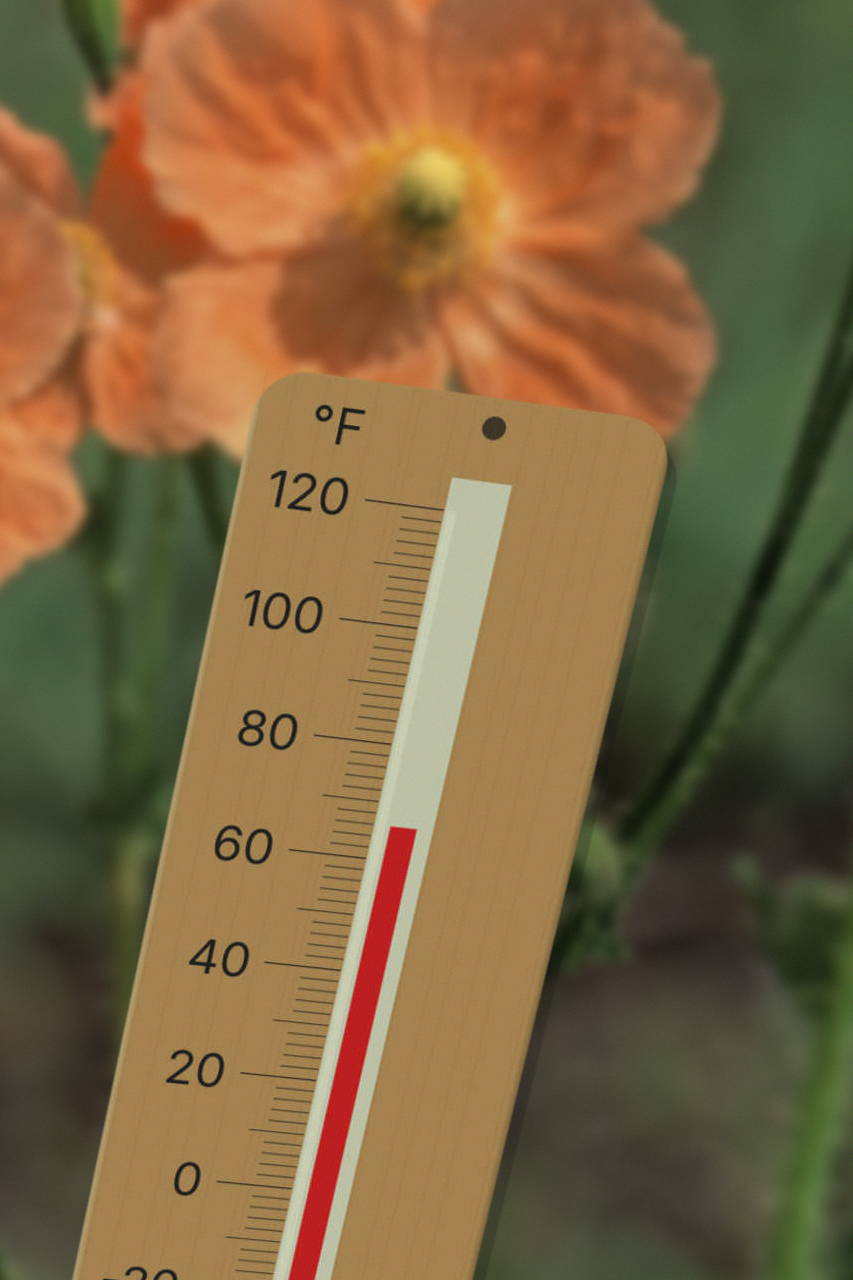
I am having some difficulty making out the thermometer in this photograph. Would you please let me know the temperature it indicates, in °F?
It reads 66 °F
